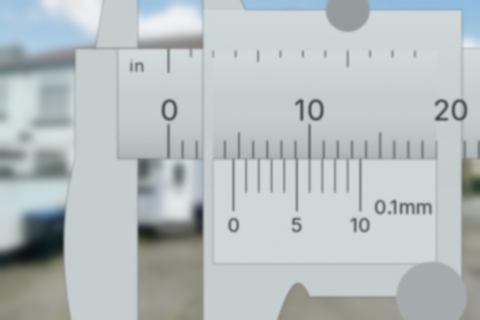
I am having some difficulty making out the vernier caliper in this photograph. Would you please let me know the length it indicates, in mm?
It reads 4.6 mm
